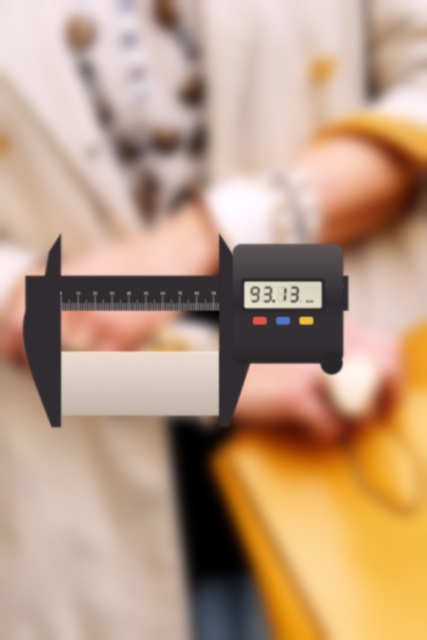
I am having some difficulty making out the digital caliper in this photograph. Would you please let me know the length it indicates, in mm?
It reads 93.13 mm
